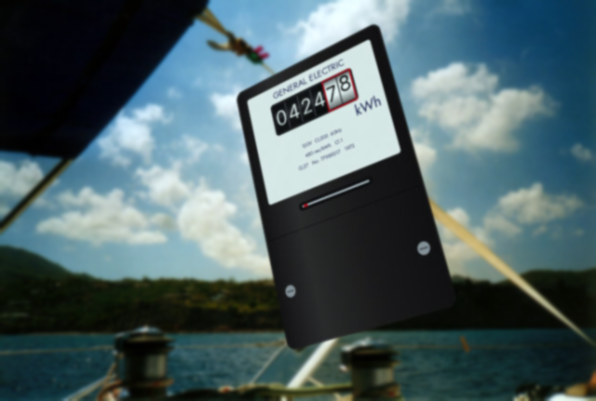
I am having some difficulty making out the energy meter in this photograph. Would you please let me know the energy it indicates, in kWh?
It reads 424.78 kWh
